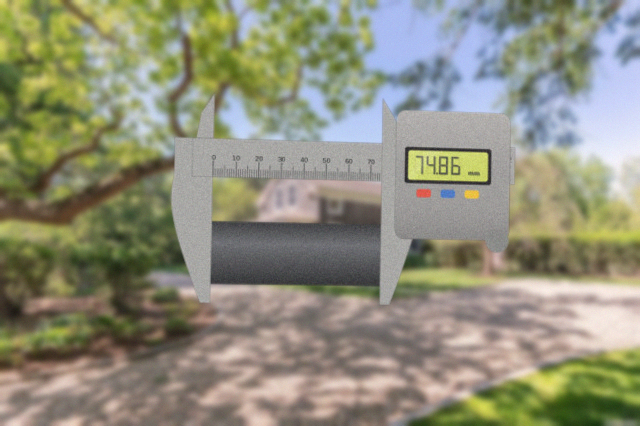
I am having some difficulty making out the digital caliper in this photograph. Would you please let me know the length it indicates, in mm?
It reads 74.86 mm
